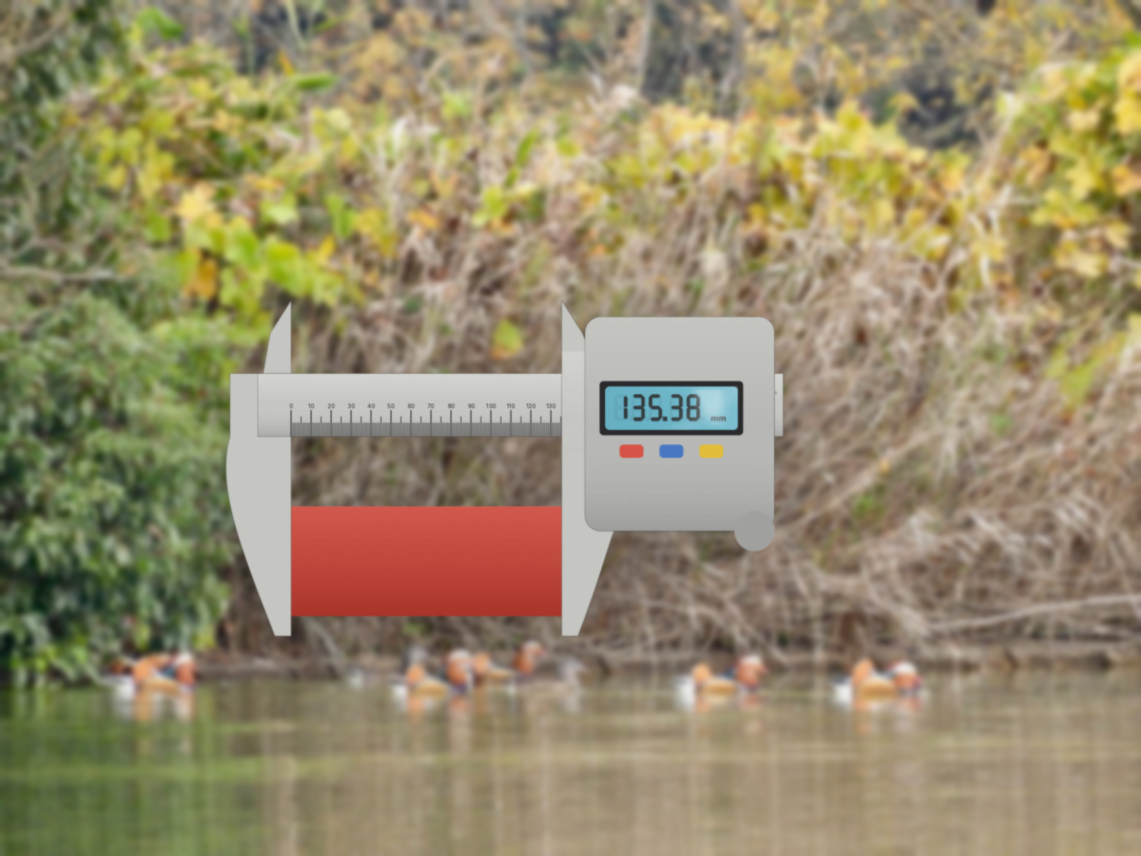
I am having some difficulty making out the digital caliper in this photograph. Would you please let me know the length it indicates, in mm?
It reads 135.38 mm
